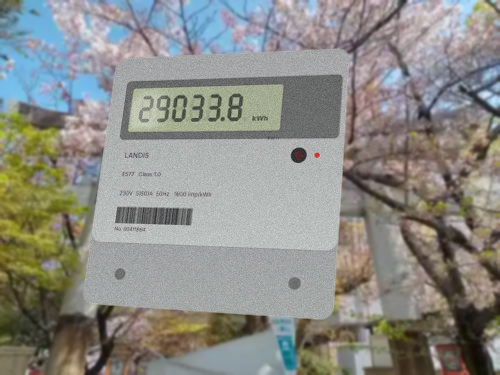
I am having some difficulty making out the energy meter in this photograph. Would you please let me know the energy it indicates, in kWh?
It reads 29033.8 kWh
